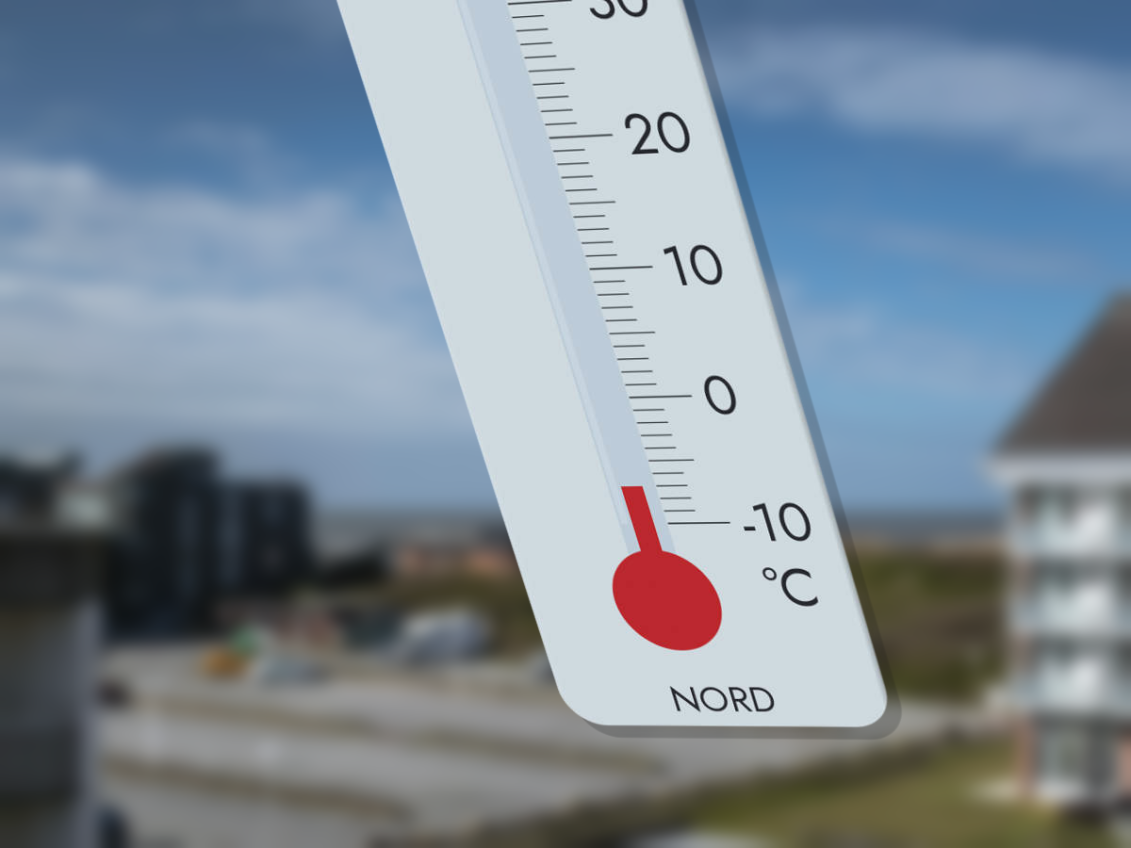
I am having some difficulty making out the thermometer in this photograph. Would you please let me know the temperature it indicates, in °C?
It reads -7 °C
